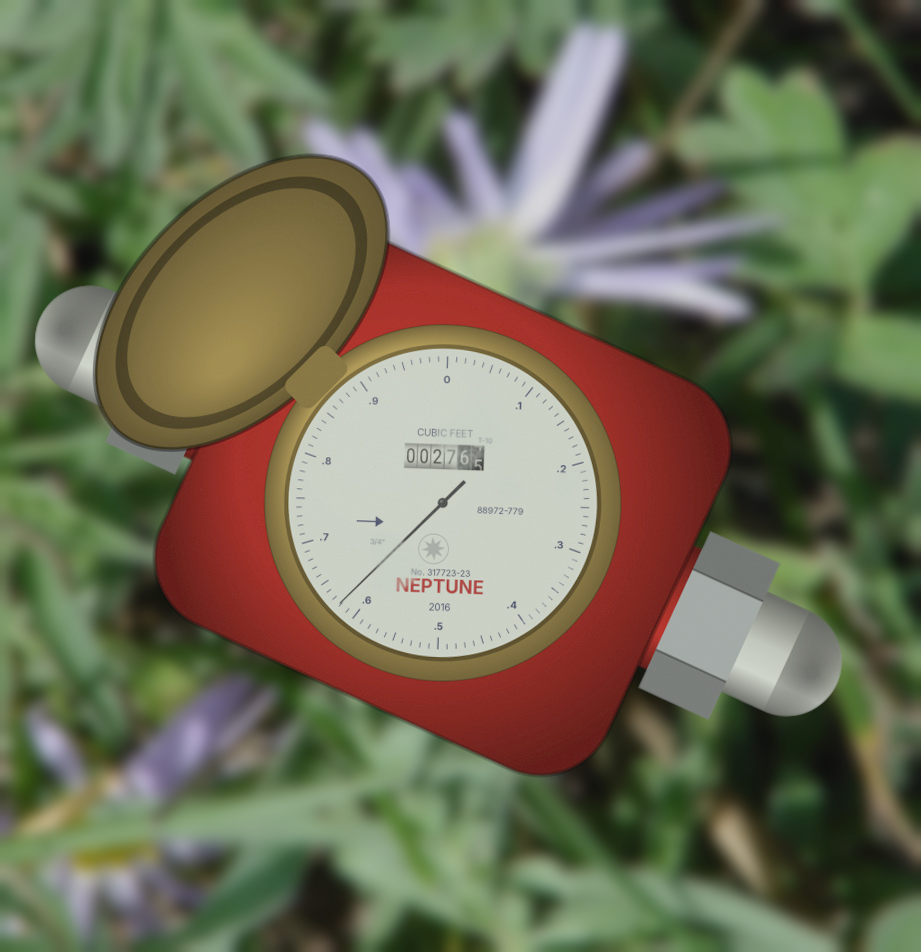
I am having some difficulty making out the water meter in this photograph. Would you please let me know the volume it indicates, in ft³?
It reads 2764.62 ft³
